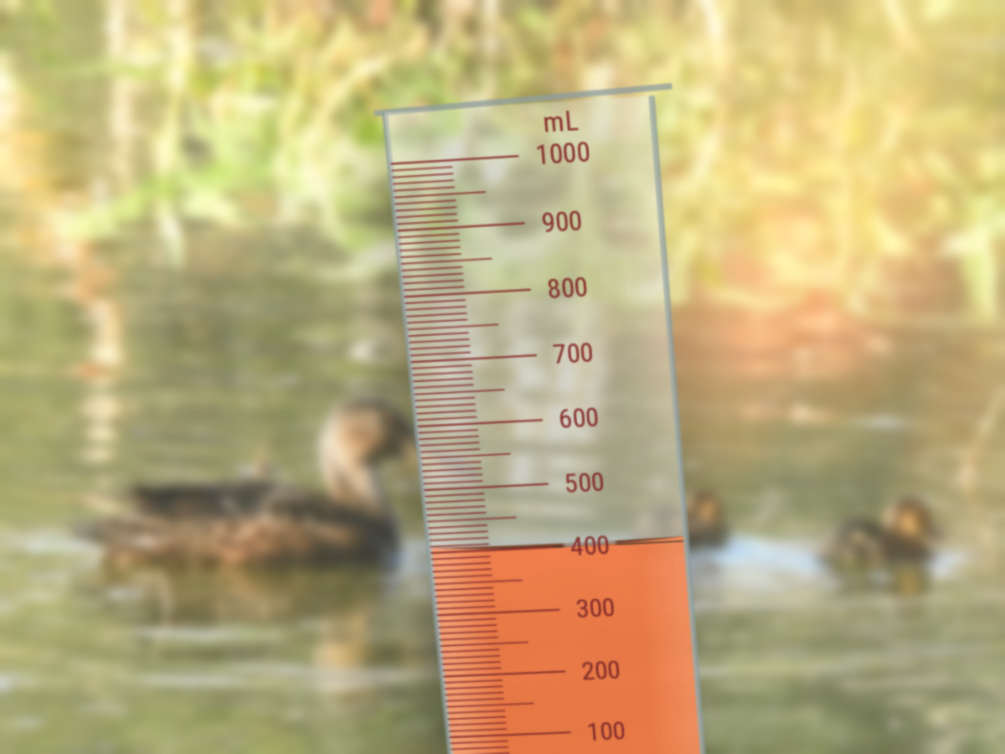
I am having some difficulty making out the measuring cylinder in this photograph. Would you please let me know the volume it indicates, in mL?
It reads 400 mL
